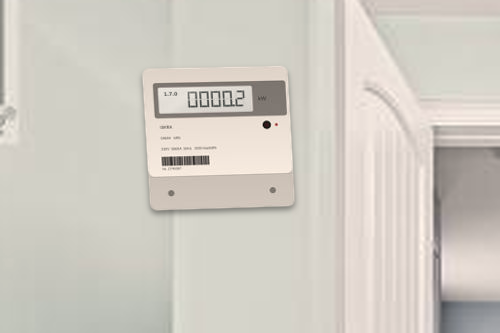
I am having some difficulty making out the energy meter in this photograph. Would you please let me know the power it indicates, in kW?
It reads 0.2 kW
